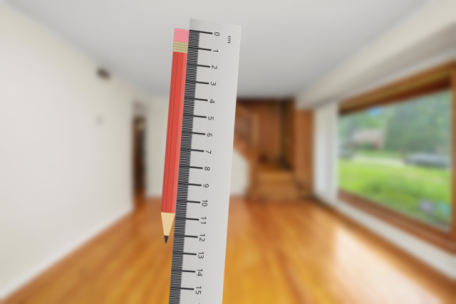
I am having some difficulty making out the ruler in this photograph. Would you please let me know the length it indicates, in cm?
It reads 12.5 cm
